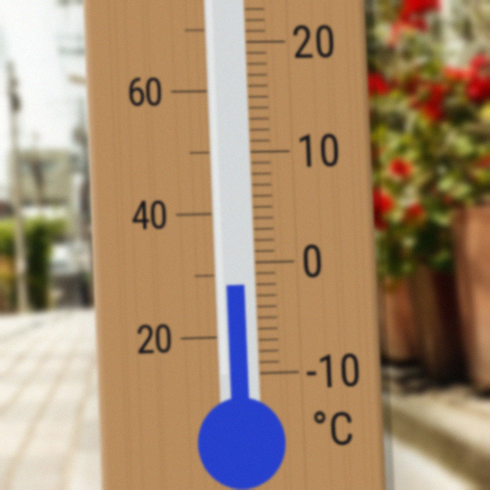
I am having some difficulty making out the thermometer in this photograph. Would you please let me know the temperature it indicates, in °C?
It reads -2 °C
